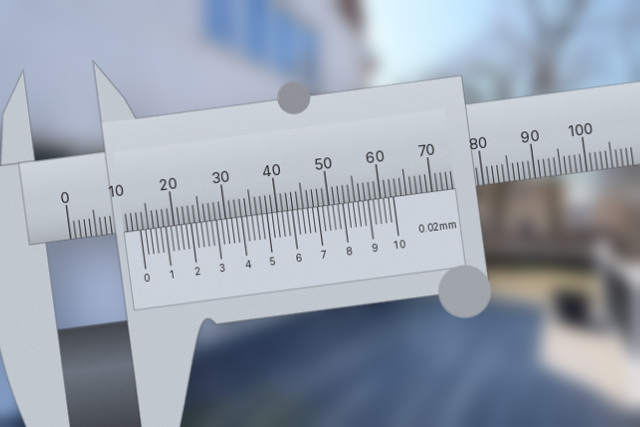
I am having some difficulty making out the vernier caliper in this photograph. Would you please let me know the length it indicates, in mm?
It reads 13.5 mm
